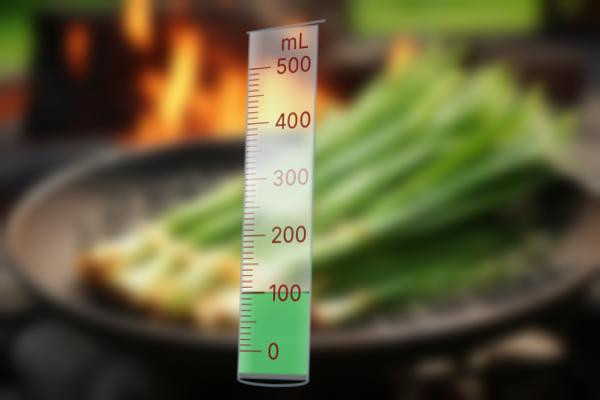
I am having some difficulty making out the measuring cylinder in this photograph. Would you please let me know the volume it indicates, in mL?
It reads 100 mL
